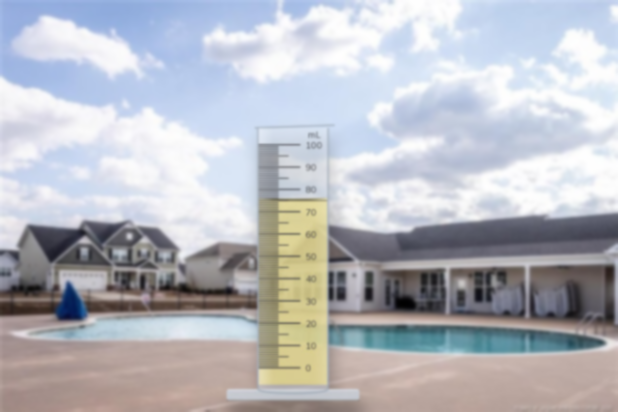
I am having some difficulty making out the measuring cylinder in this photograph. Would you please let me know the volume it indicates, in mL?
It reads 75 mL
